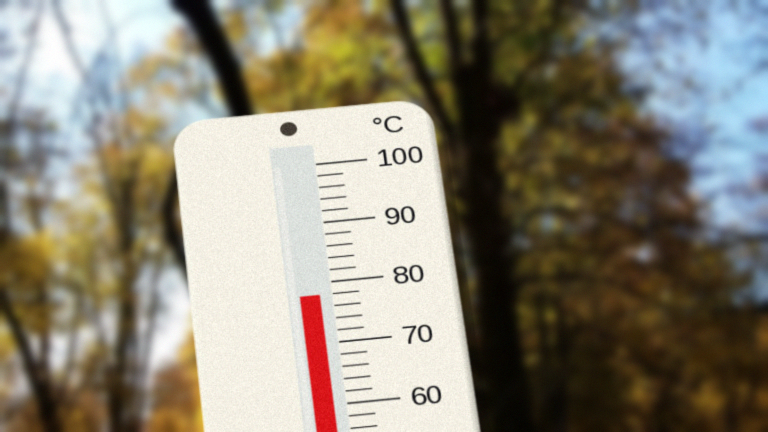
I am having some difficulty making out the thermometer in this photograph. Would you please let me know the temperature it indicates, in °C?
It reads 78 °C
